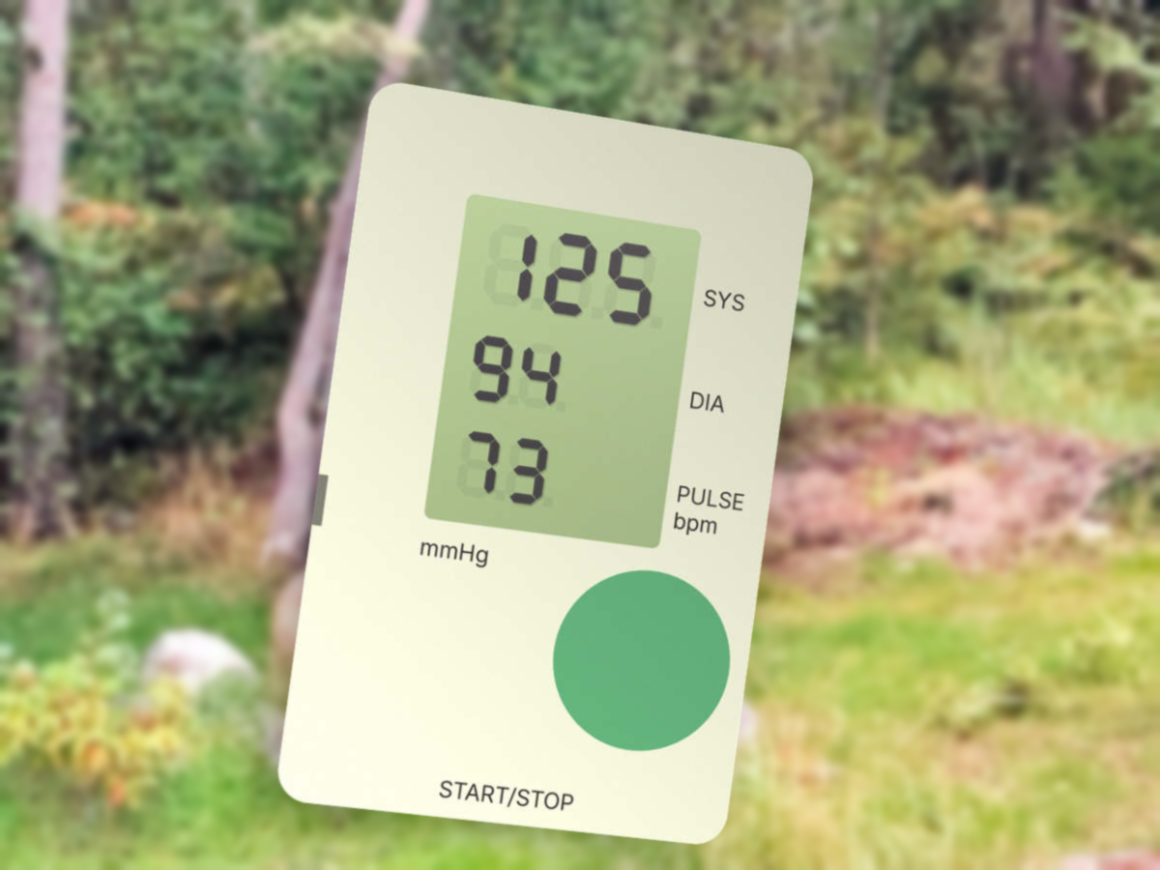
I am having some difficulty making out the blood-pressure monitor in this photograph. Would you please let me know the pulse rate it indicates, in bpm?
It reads 73 bpm
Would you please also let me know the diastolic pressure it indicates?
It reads 94 mmHg
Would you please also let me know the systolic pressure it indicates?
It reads 125 mmHg
